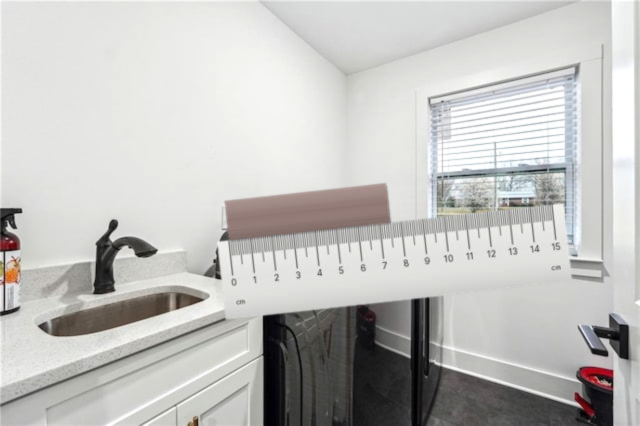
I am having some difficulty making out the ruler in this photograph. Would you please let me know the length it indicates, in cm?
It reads 7.5 cm
